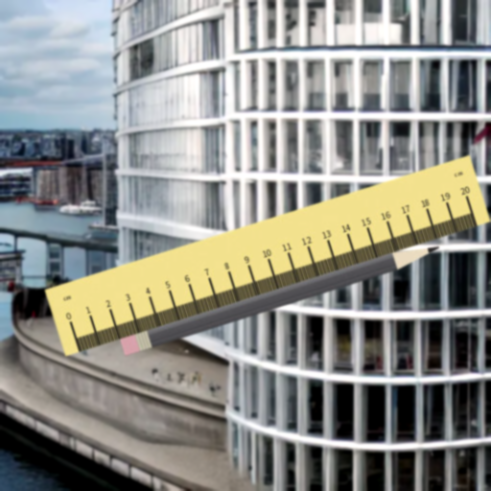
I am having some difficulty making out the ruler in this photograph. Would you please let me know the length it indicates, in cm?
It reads 16 cm
